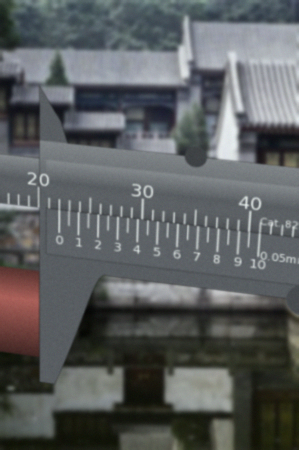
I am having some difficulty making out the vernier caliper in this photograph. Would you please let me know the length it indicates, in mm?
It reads 22.0 mm
